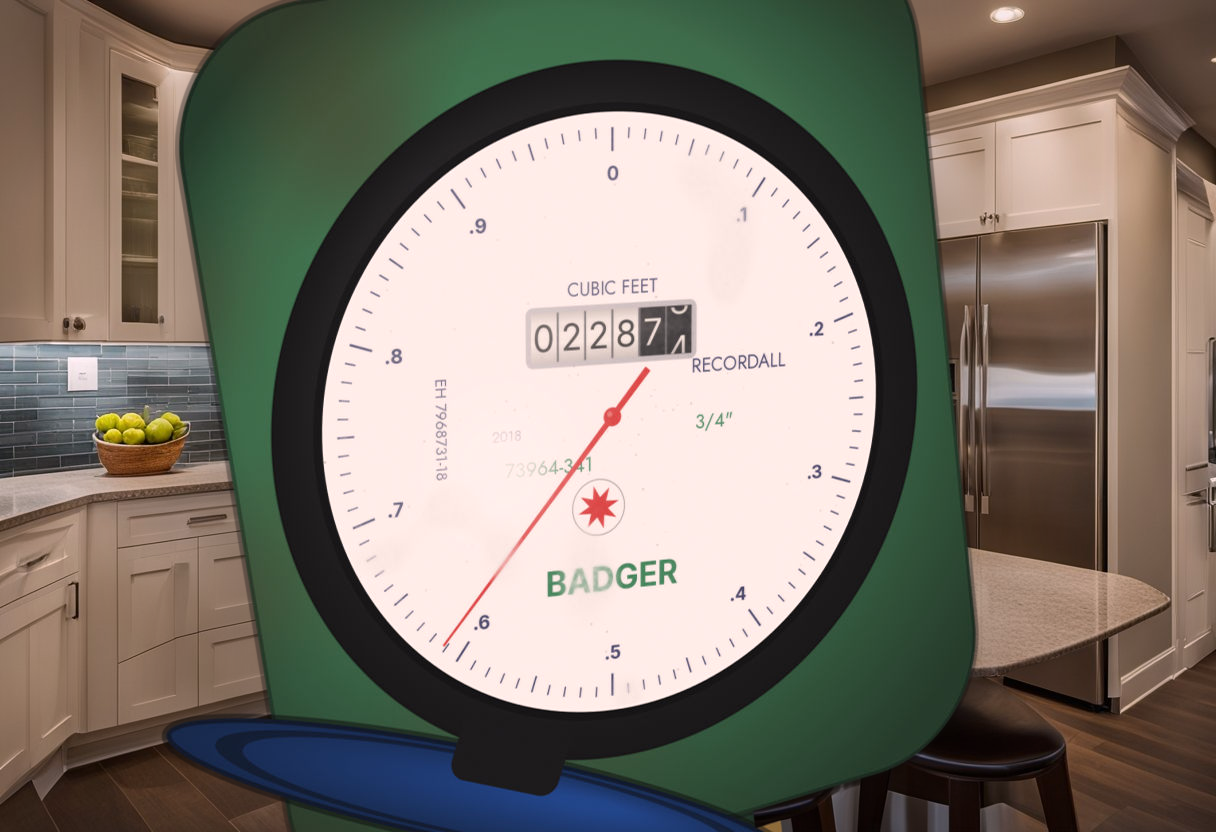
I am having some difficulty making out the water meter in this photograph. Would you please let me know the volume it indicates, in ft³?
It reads 22873.61 ft³
